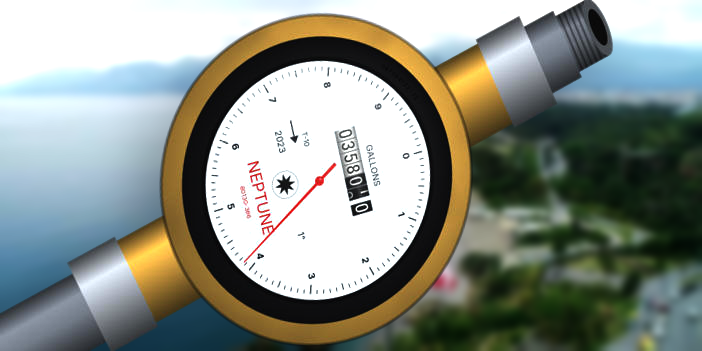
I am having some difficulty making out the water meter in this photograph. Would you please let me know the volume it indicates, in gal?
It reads 358014.1 gal
